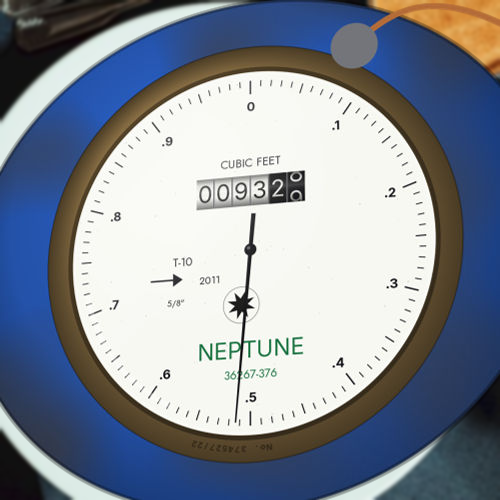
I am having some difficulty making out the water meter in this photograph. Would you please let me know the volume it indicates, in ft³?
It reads 9328.51 ft³
